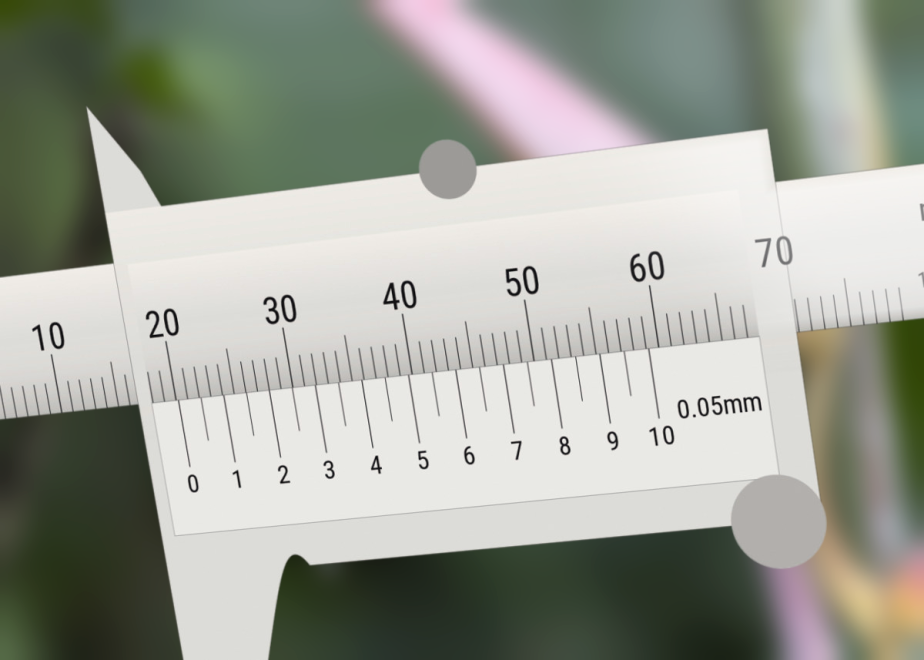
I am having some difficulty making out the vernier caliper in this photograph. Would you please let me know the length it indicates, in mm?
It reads 20.2 mm
